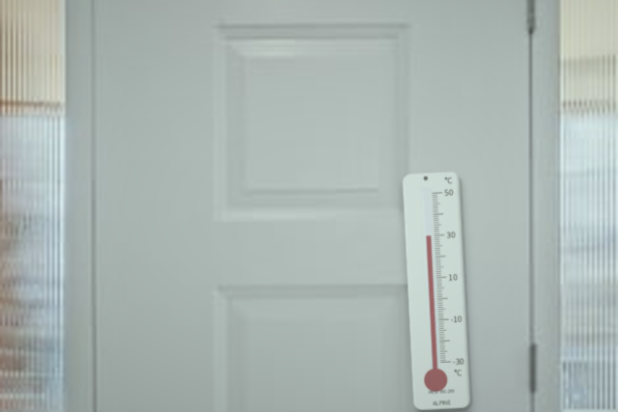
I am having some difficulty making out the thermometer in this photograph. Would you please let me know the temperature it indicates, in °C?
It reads 30 °C
